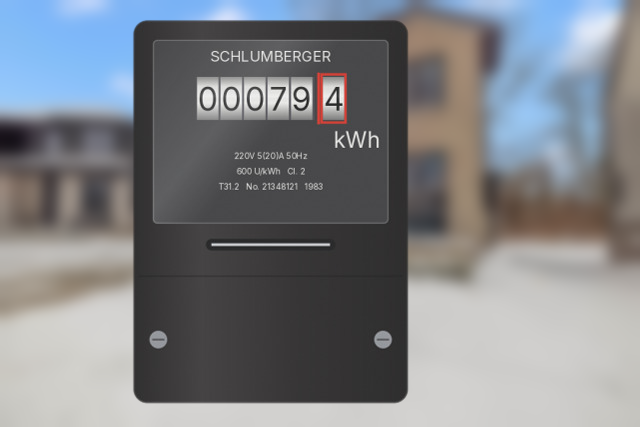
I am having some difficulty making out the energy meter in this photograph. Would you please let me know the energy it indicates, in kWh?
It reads 79.4 kWh
